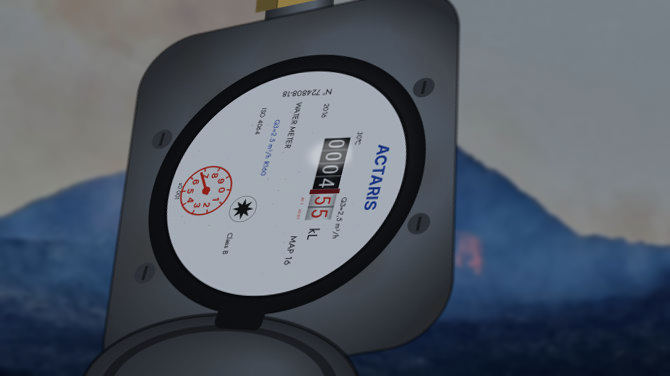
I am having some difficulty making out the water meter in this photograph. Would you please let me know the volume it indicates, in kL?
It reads 4.556 kL
